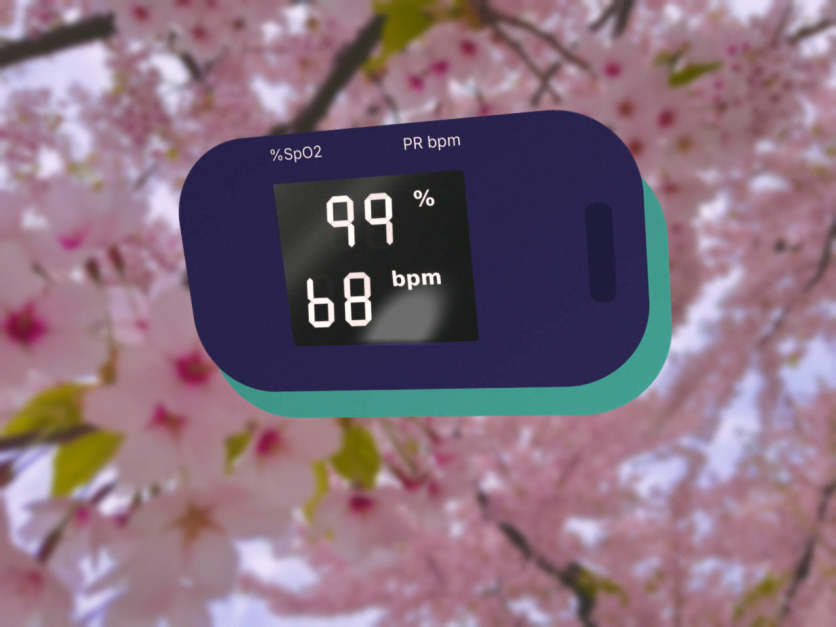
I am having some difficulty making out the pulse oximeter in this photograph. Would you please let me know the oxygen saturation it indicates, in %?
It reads 99 %
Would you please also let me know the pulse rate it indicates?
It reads 68 bpm
